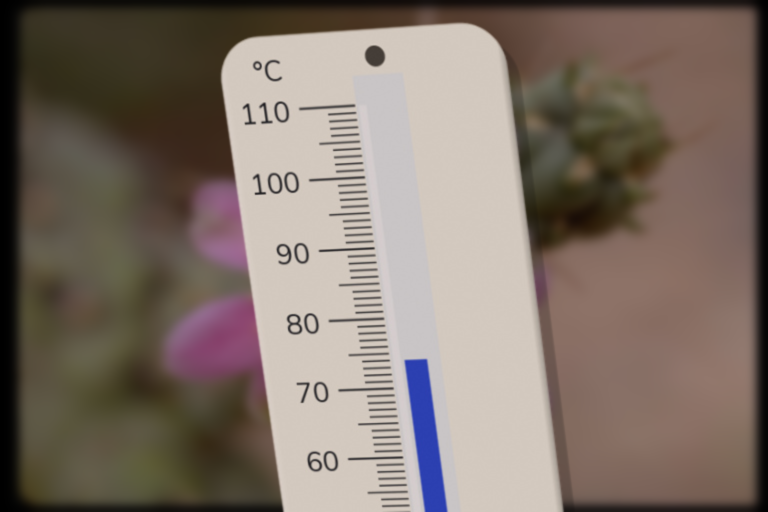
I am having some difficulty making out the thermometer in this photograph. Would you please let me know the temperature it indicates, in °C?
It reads 74 °C
